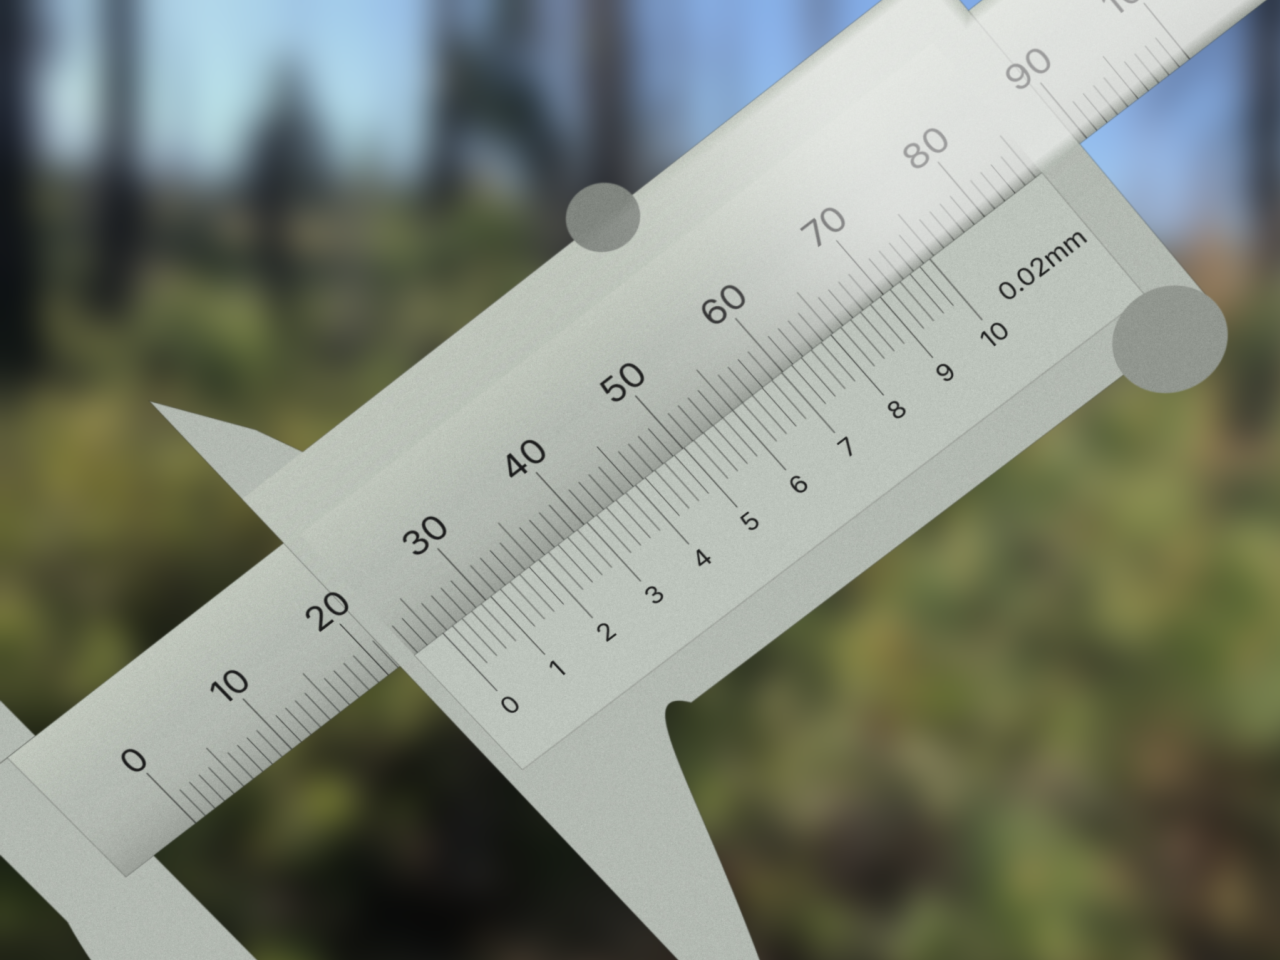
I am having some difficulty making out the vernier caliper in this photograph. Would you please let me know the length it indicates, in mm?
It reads 25.6 mm
